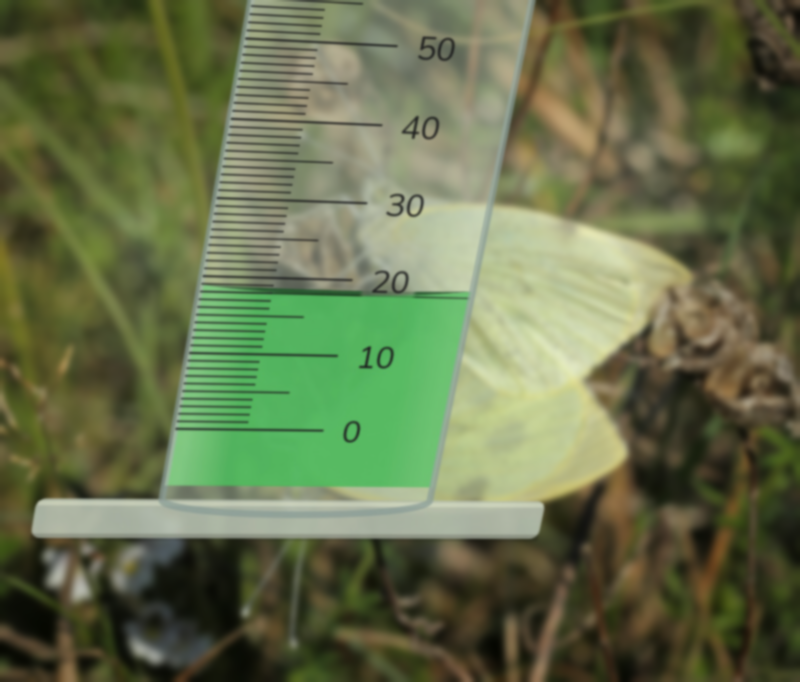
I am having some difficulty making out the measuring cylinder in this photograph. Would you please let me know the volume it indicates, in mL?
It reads 18 mL
